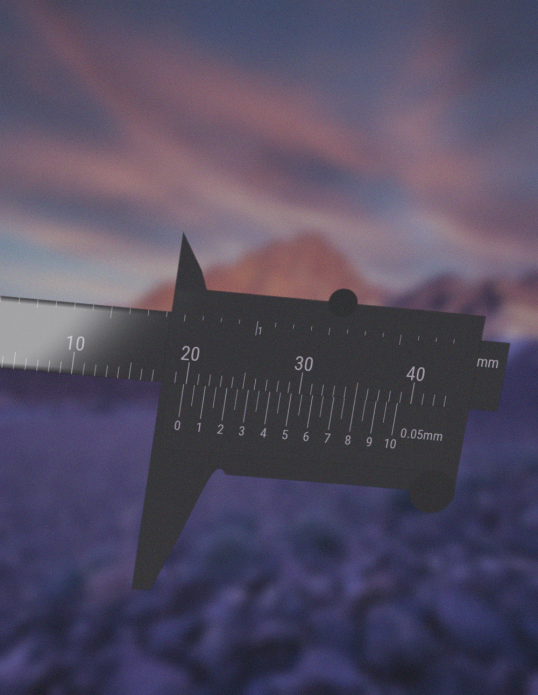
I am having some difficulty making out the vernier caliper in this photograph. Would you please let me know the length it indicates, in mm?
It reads 19.8 mm
